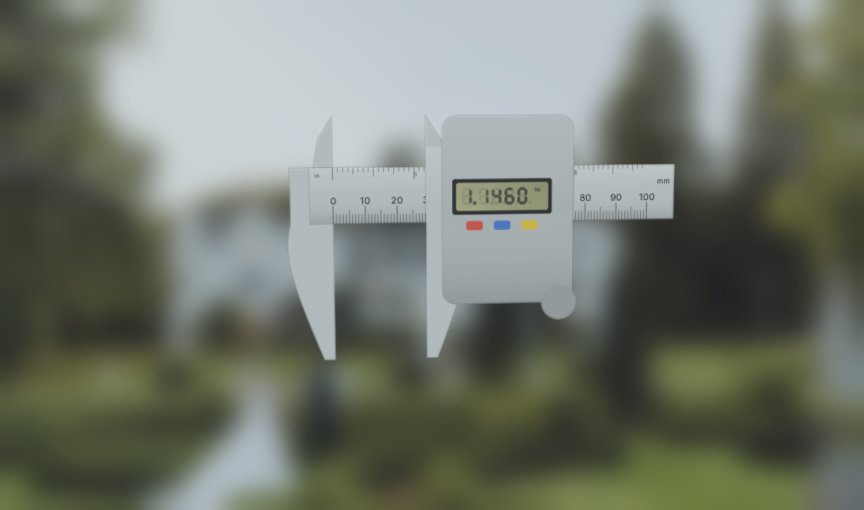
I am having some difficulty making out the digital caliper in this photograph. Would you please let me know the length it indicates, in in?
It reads 1.1460 in
